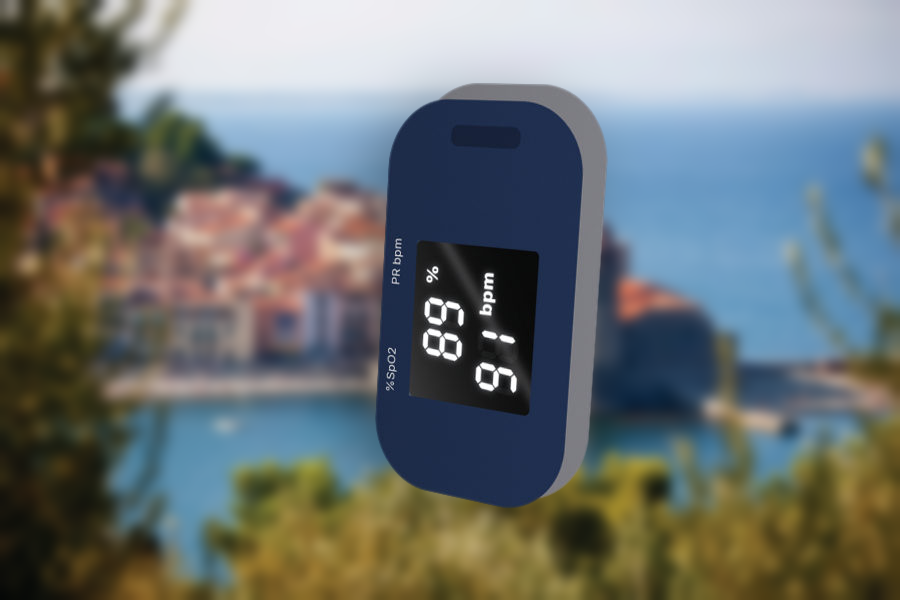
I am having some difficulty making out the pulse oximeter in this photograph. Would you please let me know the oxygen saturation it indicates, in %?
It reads 89 %
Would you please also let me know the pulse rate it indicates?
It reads 91 bpm
